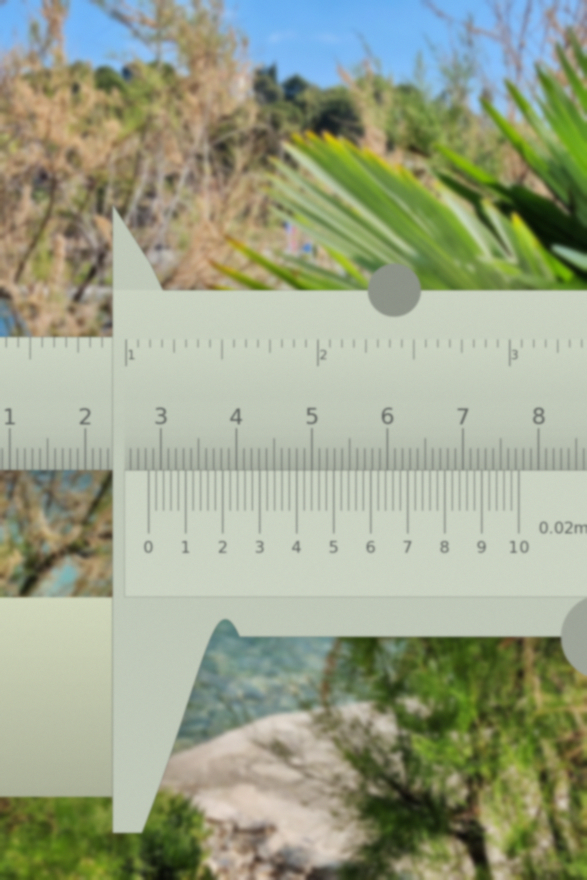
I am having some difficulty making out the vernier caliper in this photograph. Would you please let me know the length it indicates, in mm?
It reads 28.4 mm
